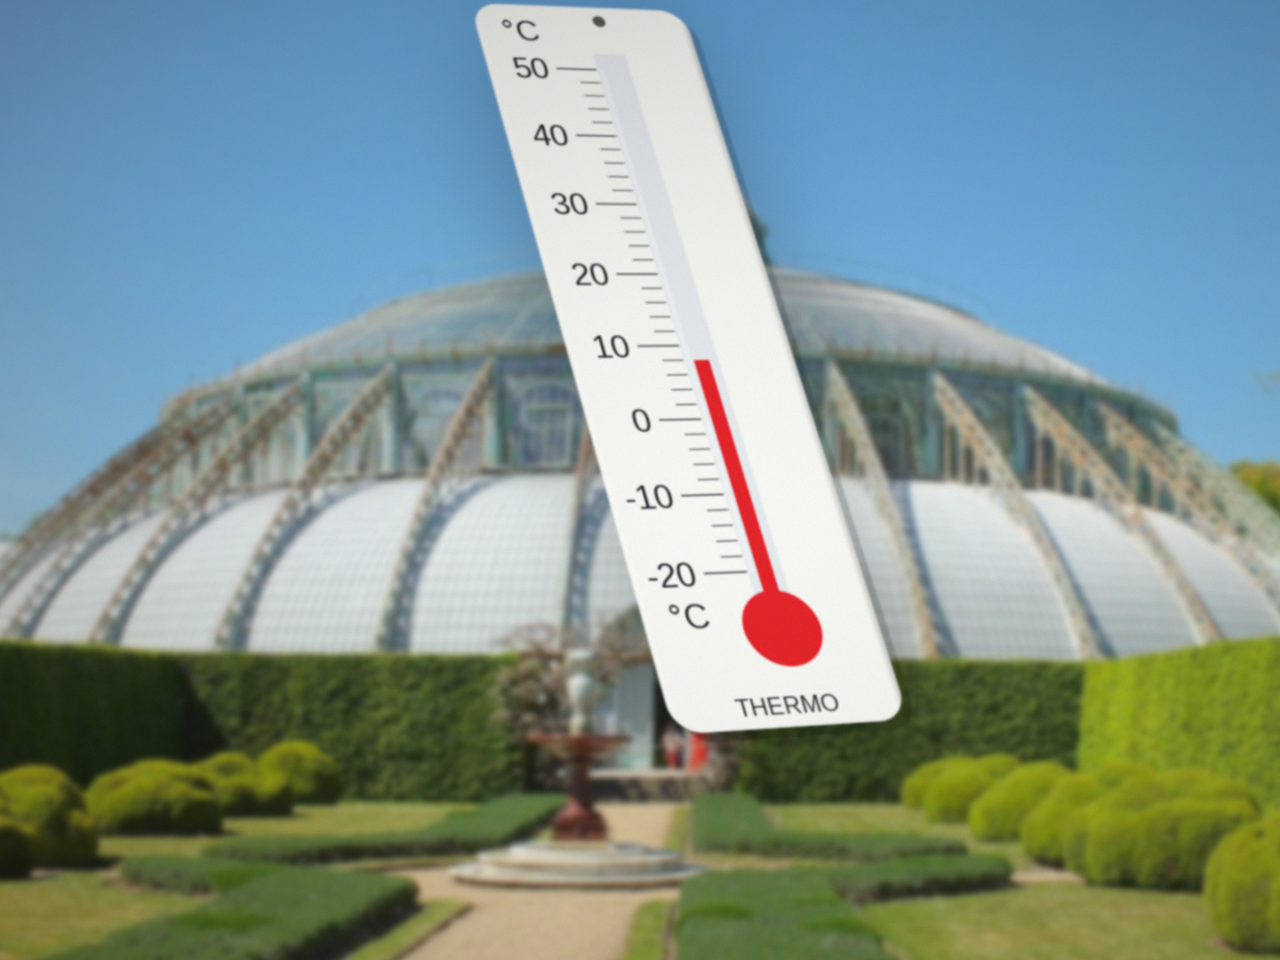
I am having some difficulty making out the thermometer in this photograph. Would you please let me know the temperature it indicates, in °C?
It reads 8 °C
